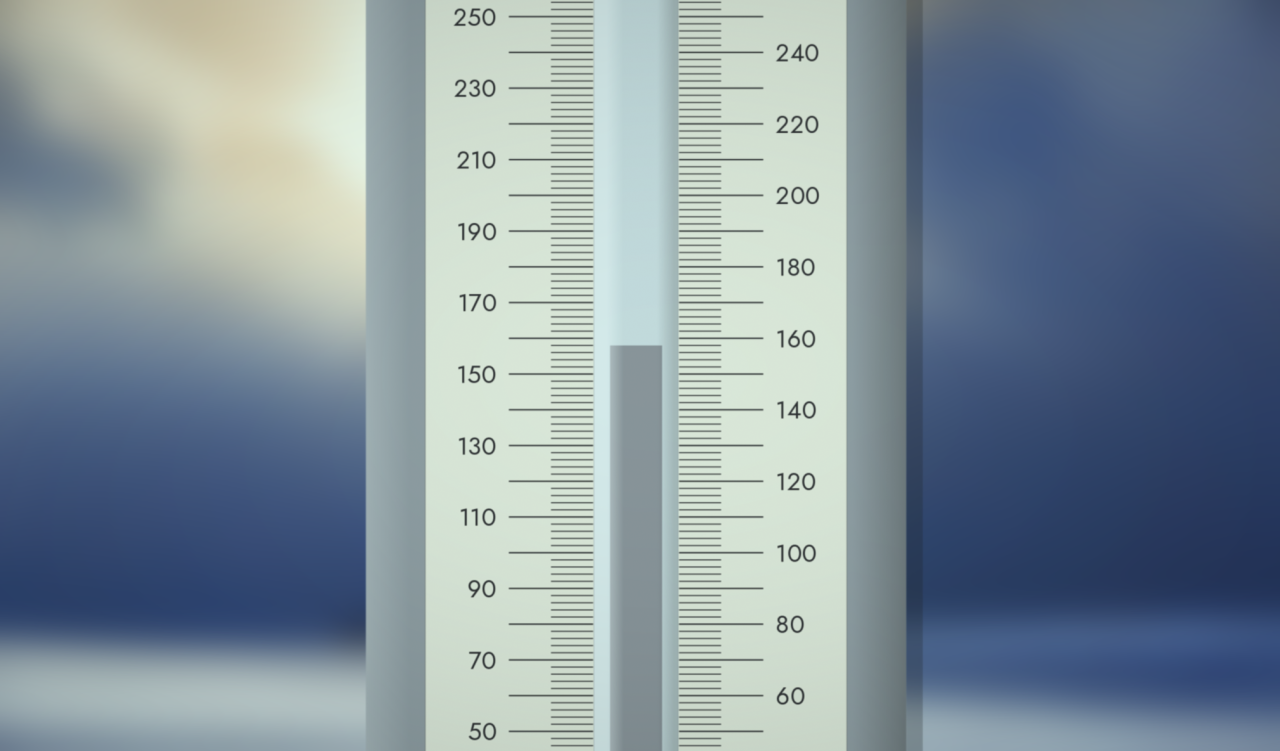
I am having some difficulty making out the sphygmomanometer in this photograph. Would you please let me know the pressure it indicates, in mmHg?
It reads 158 mmHg
